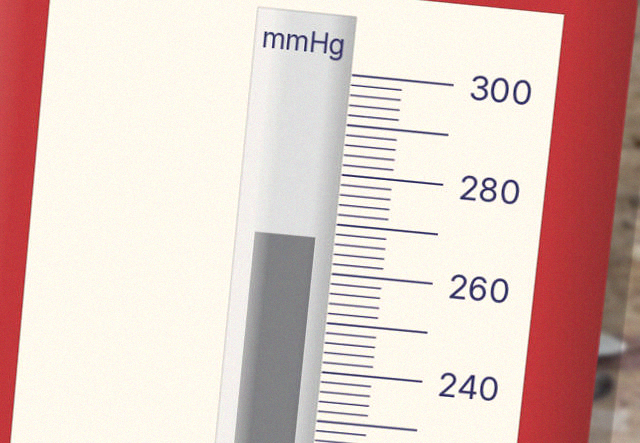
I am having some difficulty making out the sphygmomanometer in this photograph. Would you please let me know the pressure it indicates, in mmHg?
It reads 267 mmHg
